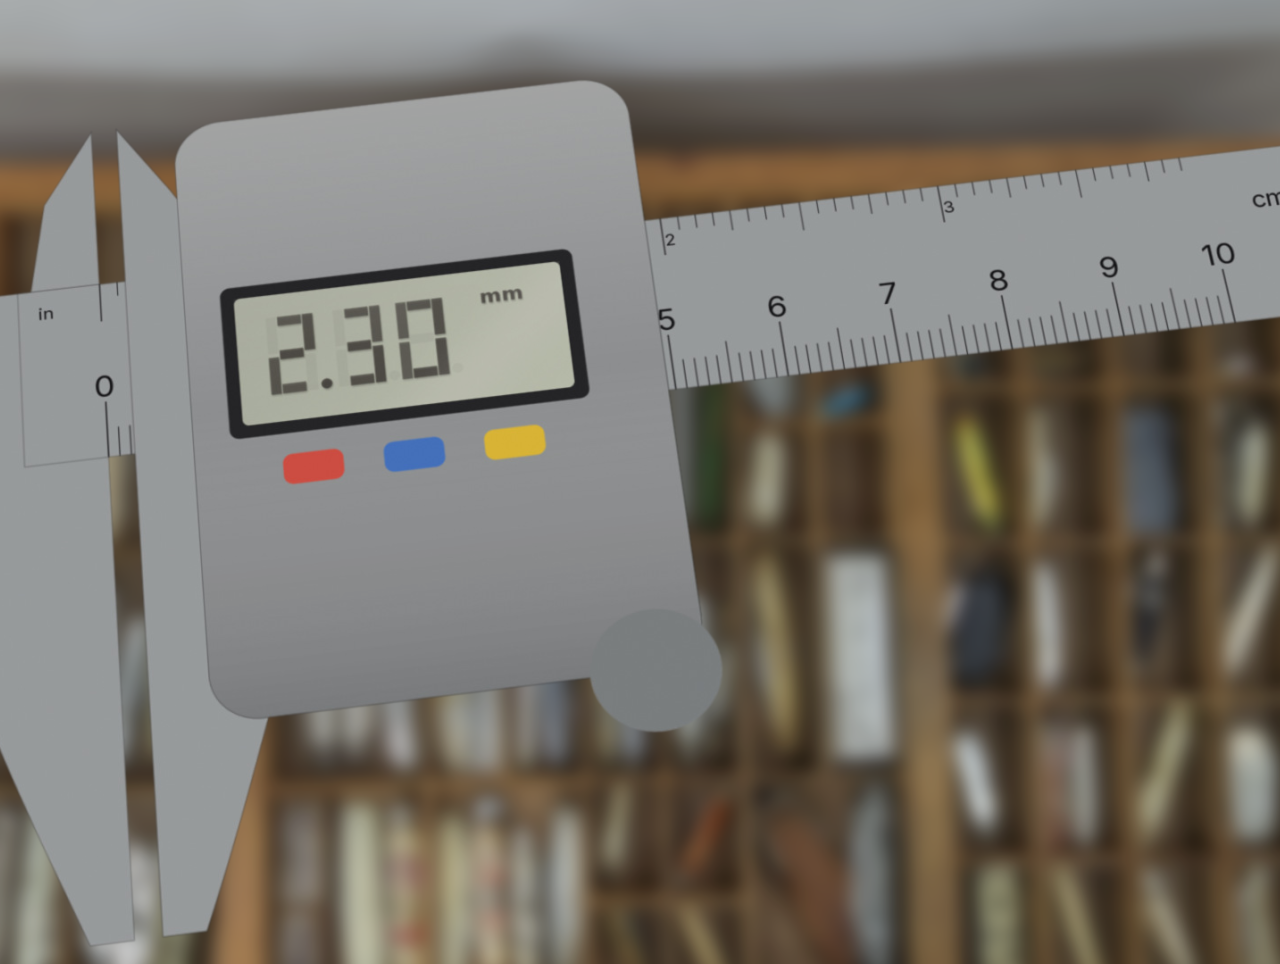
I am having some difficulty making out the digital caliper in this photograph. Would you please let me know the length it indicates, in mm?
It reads 2.30 mm
